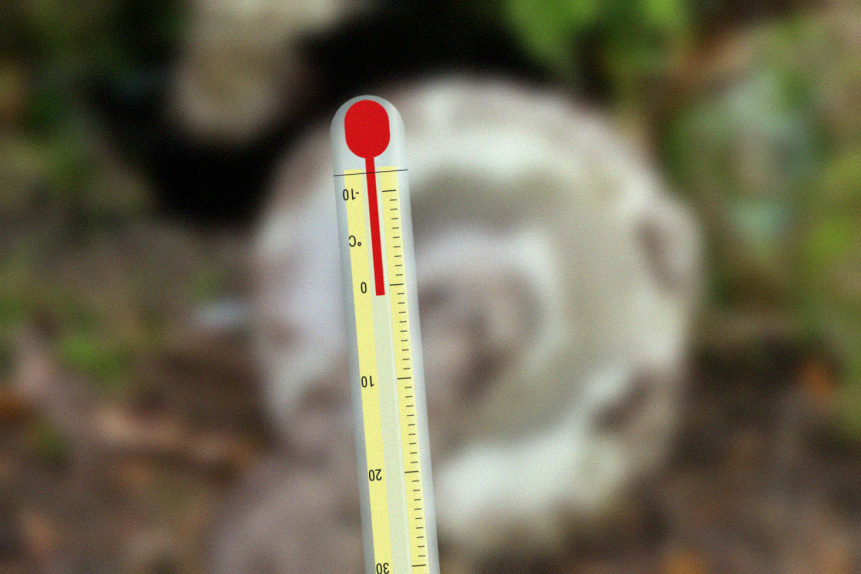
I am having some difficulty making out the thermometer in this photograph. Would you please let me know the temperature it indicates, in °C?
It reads 1 °C
